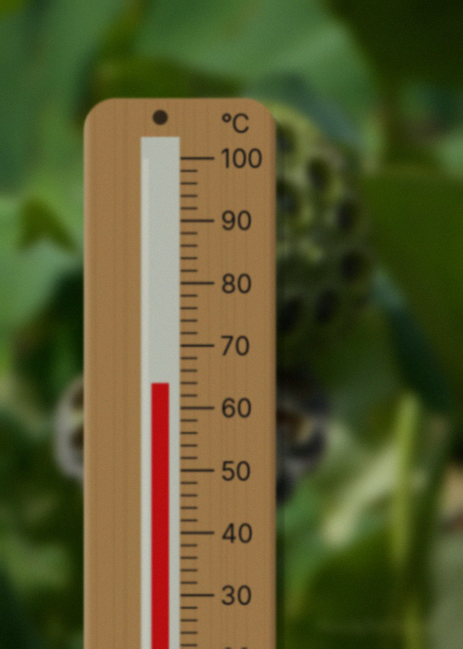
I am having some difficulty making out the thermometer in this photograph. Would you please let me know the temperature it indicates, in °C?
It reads 64 °C
